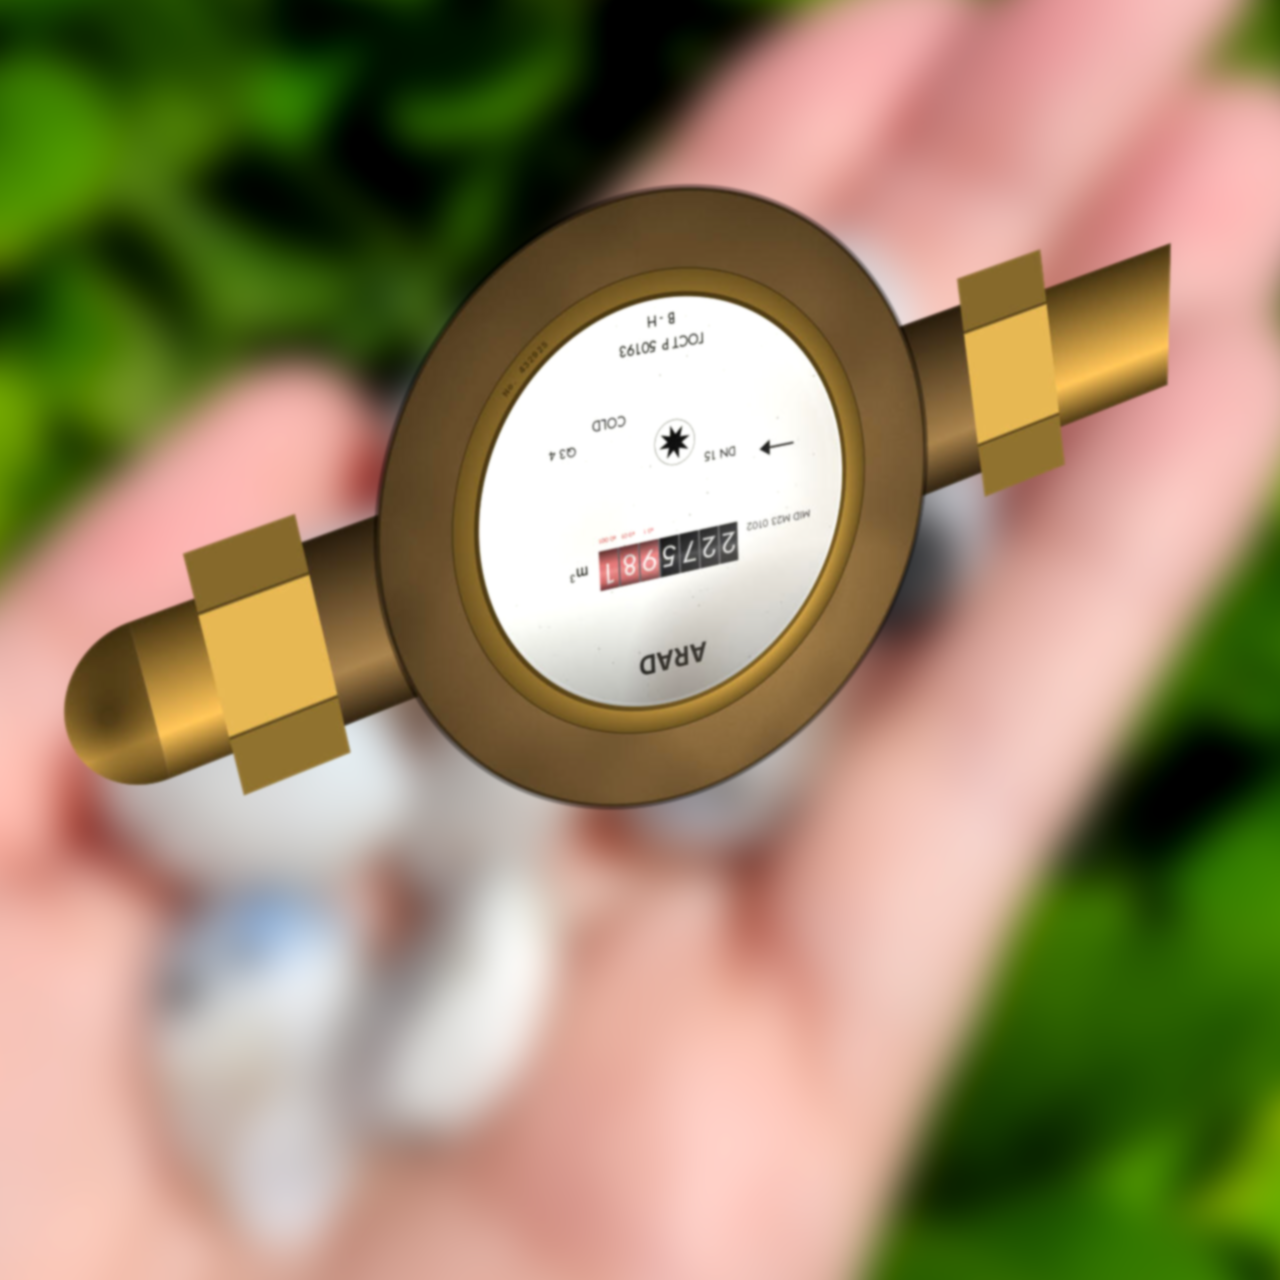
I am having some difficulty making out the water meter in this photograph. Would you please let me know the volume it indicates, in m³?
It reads 2275.981 m³
